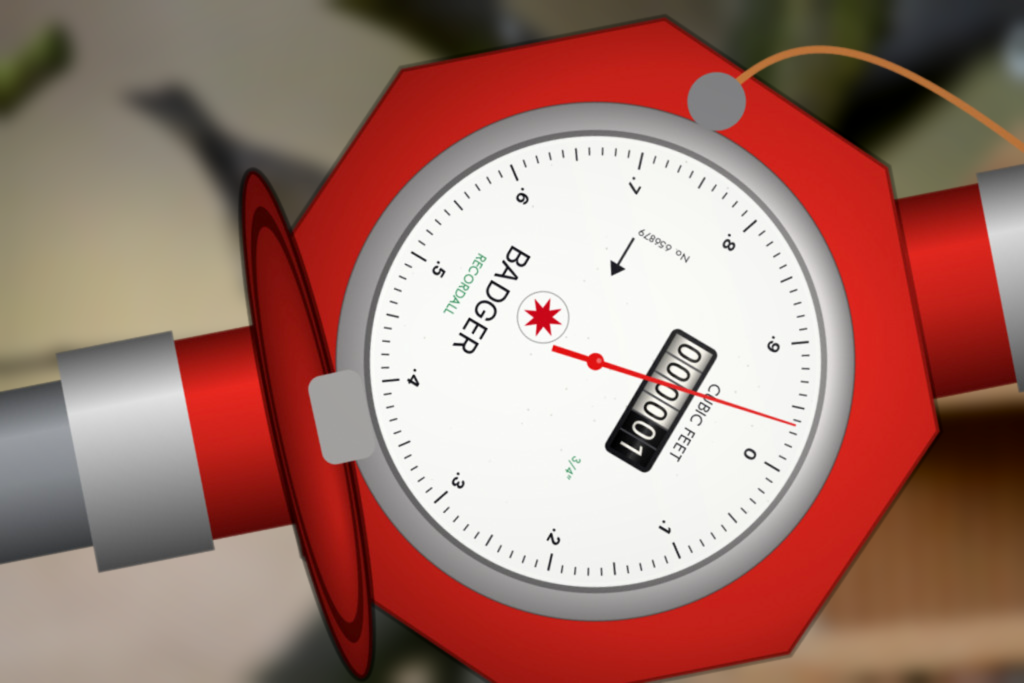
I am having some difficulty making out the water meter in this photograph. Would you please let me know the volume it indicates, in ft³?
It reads 0.96 ft³
